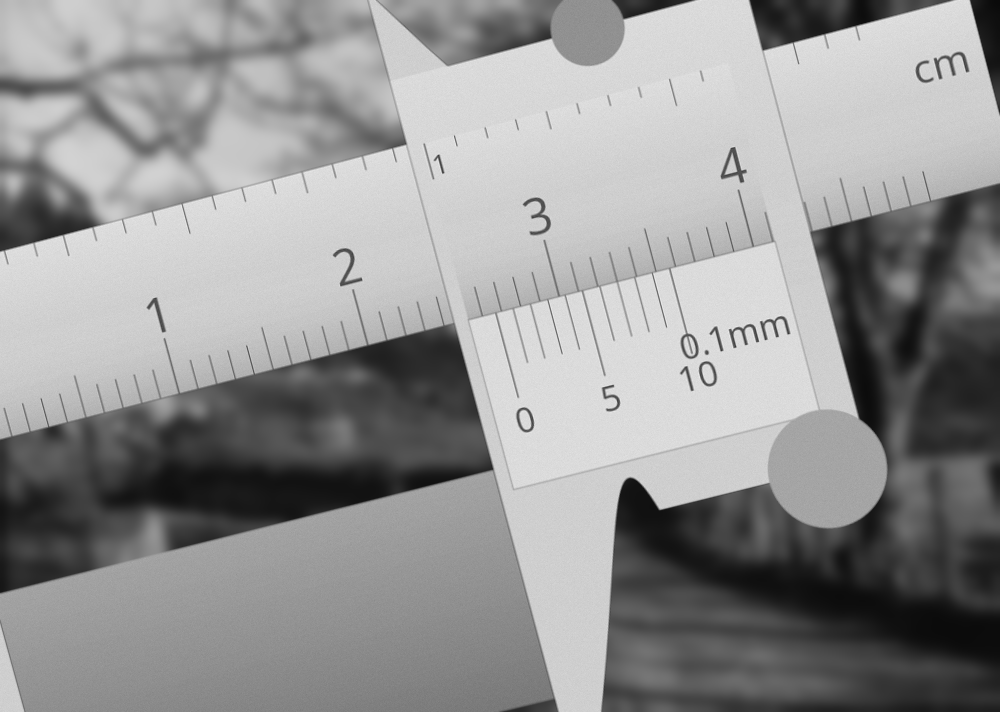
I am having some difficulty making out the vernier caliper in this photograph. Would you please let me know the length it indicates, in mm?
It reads 26.7 mm
